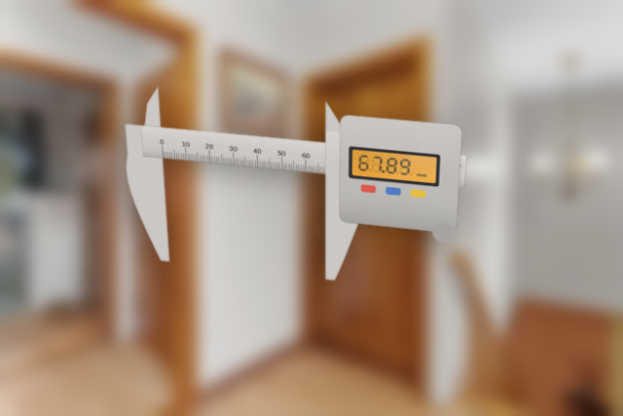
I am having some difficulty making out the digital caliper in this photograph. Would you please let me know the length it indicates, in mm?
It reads 67.89 mm
